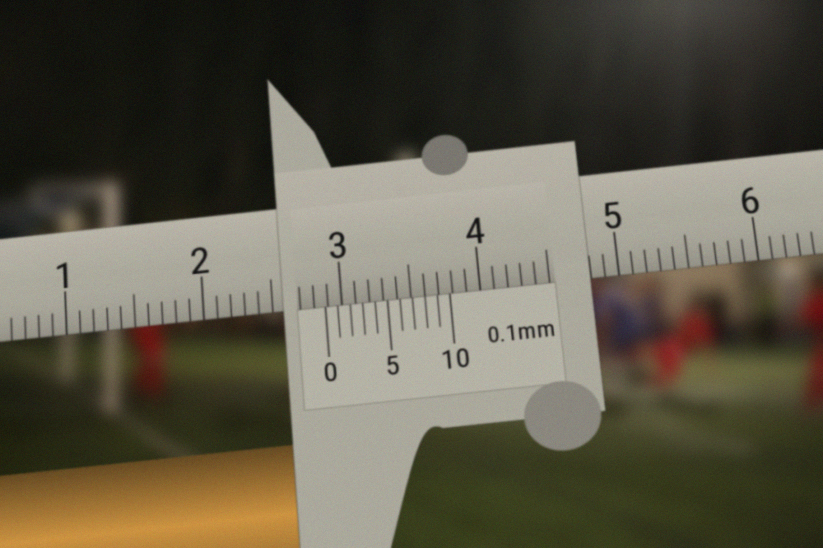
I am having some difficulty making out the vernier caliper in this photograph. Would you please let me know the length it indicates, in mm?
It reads 28.8 mm
